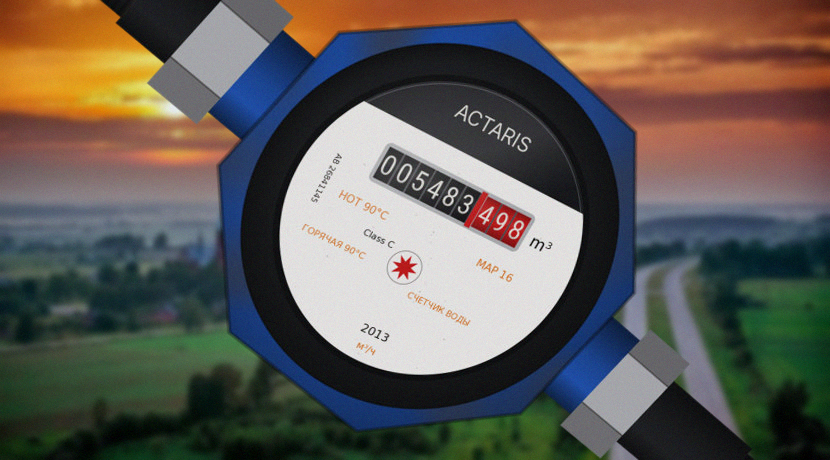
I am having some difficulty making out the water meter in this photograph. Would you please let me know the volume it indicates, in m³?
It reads 5483.498 m³
